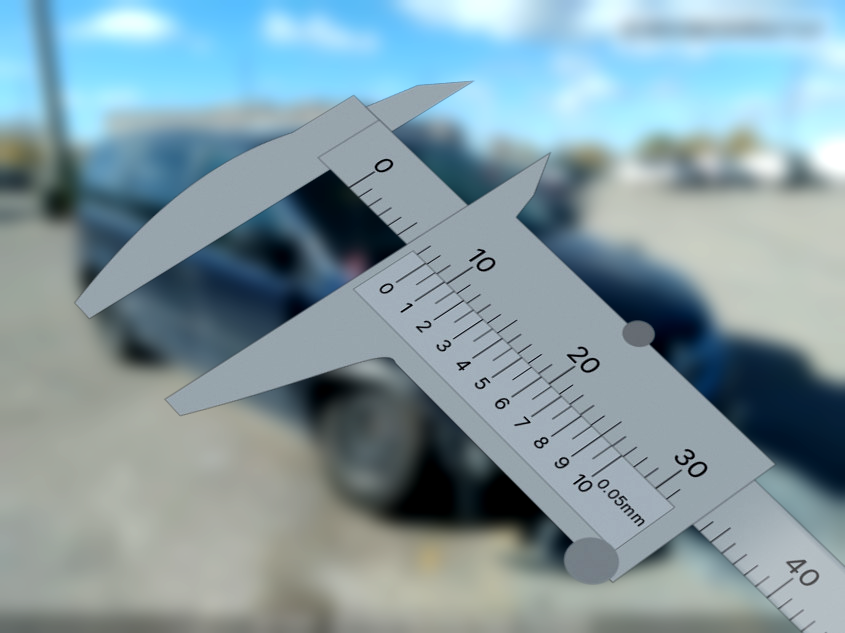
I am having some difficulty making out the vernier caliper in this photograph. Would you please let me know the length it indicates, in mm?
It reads 7.9 mm
